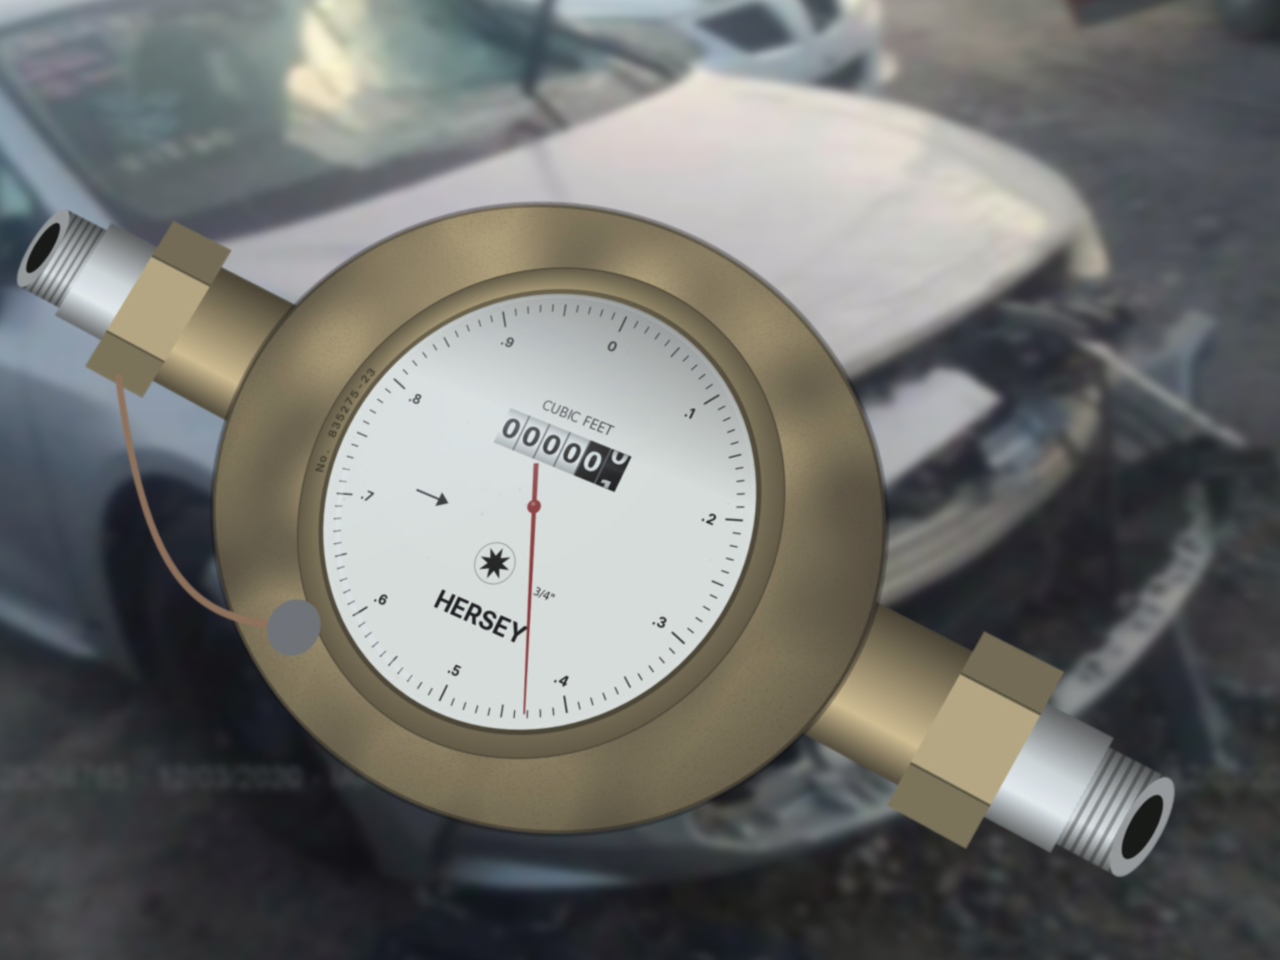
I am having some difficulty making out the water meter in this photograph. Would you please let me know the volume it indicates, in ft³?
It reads 0.43 ft³
